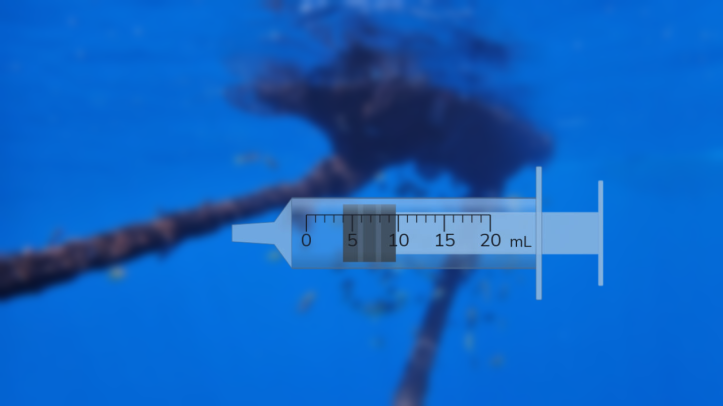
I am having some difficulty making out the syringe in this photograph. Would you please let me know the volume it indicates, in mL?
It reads 4 mL
